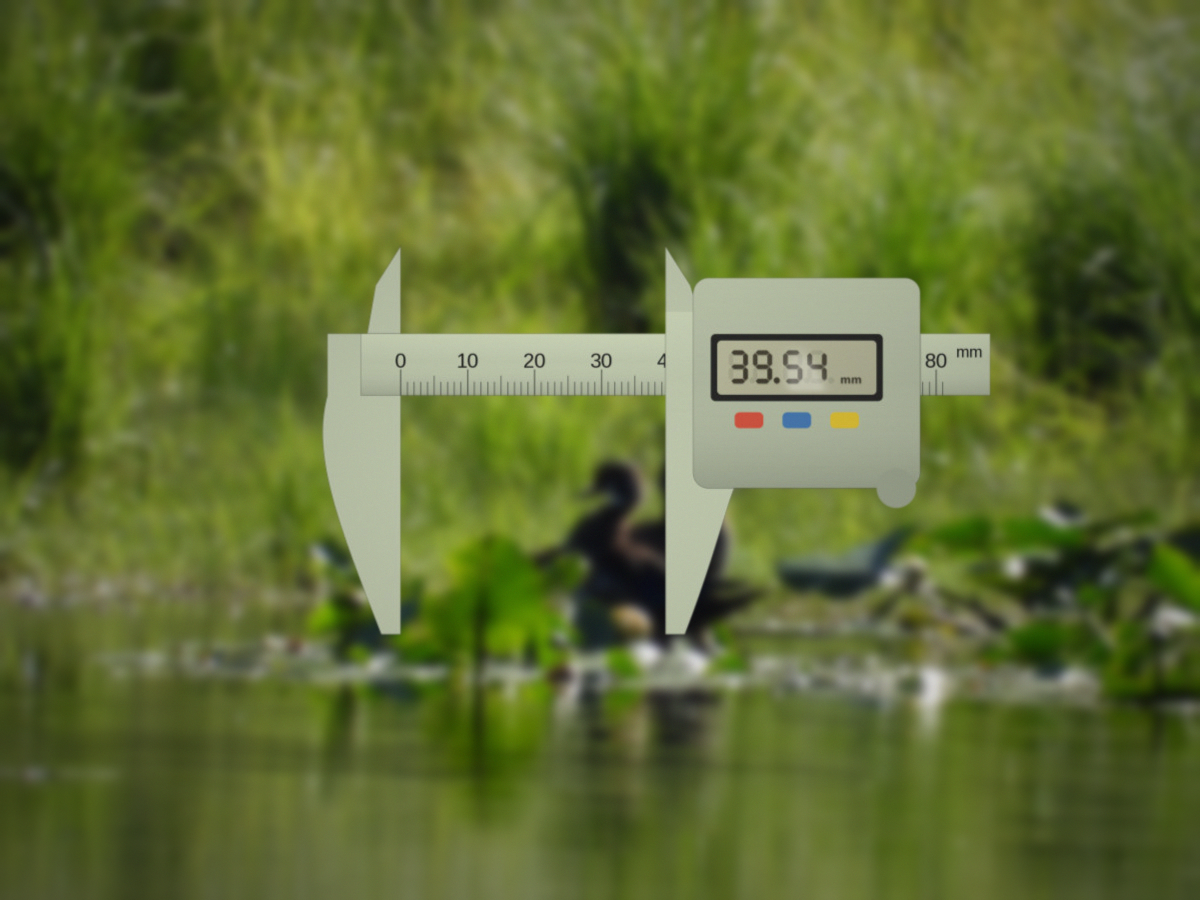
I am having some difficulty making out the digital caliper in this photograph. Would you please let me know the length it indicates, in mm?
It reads 39.54 mm
